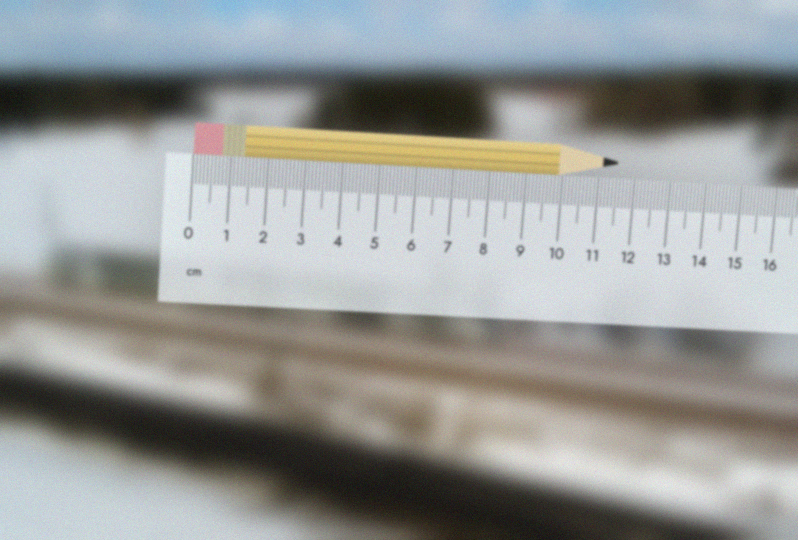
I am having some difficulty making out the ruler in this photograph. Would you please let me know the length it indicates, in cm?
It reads 11.5 cm
